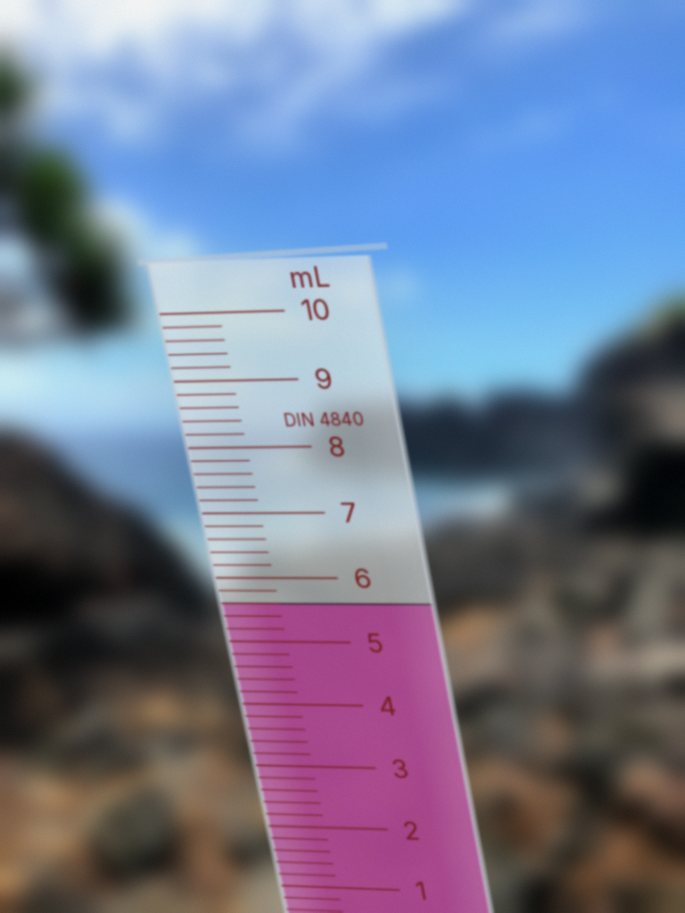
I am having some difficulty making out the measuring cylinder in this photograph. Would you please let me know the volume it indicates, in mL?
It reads 5.6 mL
